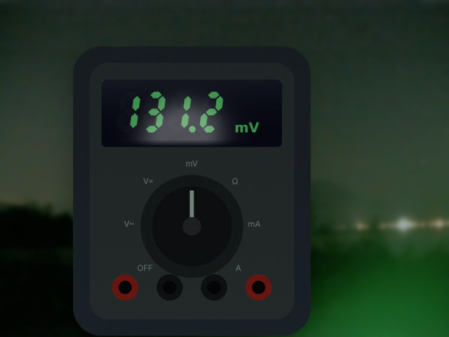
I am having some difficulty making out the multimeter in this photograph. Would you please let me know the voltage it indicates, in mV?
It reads 131.2 mV
